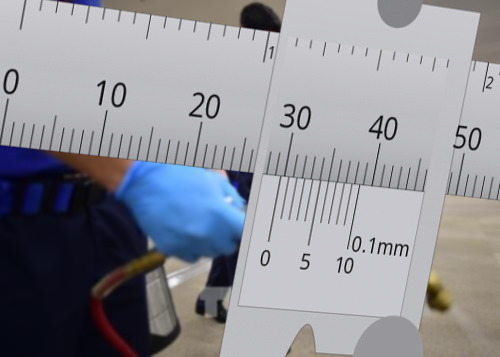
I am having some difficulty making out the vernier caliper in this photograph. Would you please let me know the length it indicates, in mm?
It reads 29.6 mm
